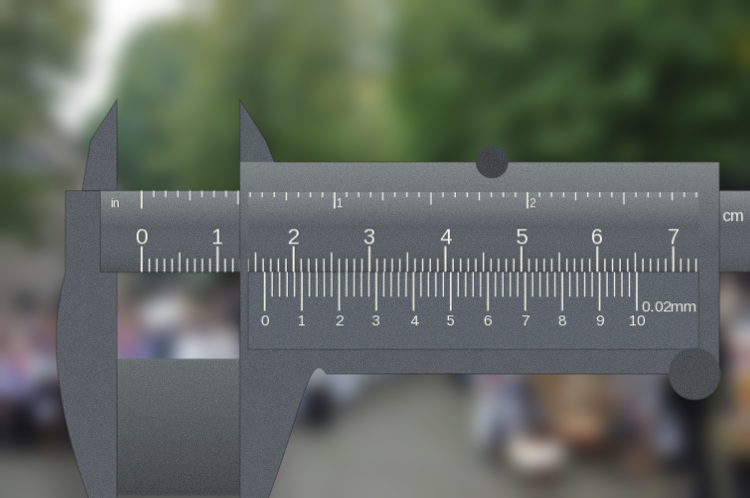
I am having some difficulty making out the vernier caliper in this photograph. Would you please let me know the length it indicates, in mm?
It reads 16.2 mm
